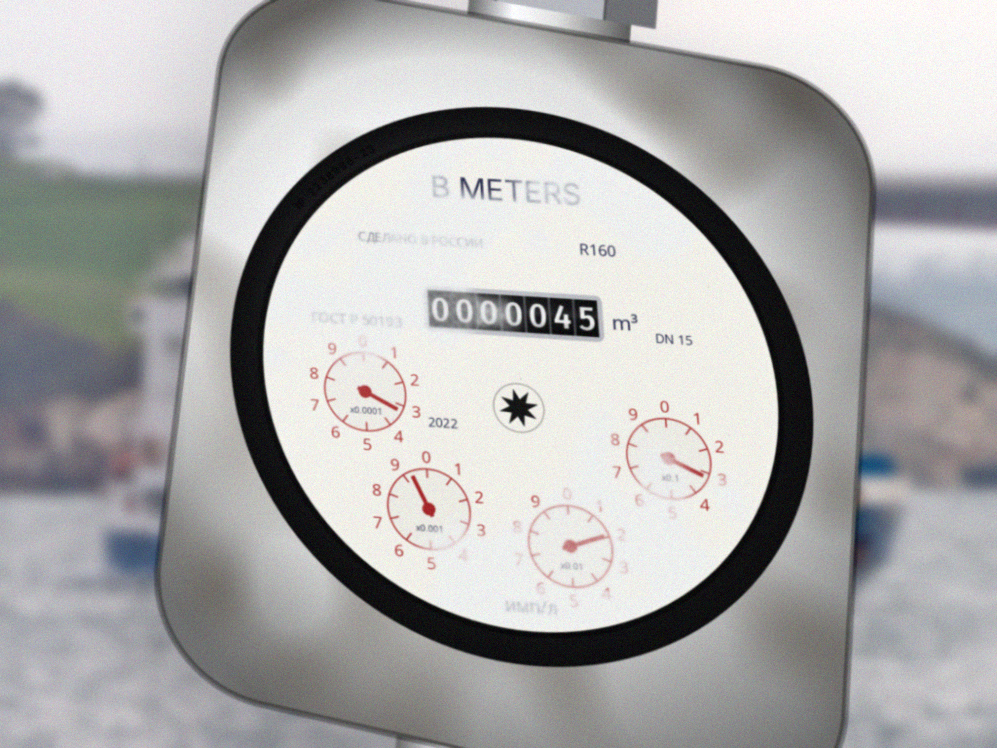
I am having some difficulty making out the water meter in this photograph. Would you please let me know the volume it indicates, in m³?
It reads 45.3193 m³
